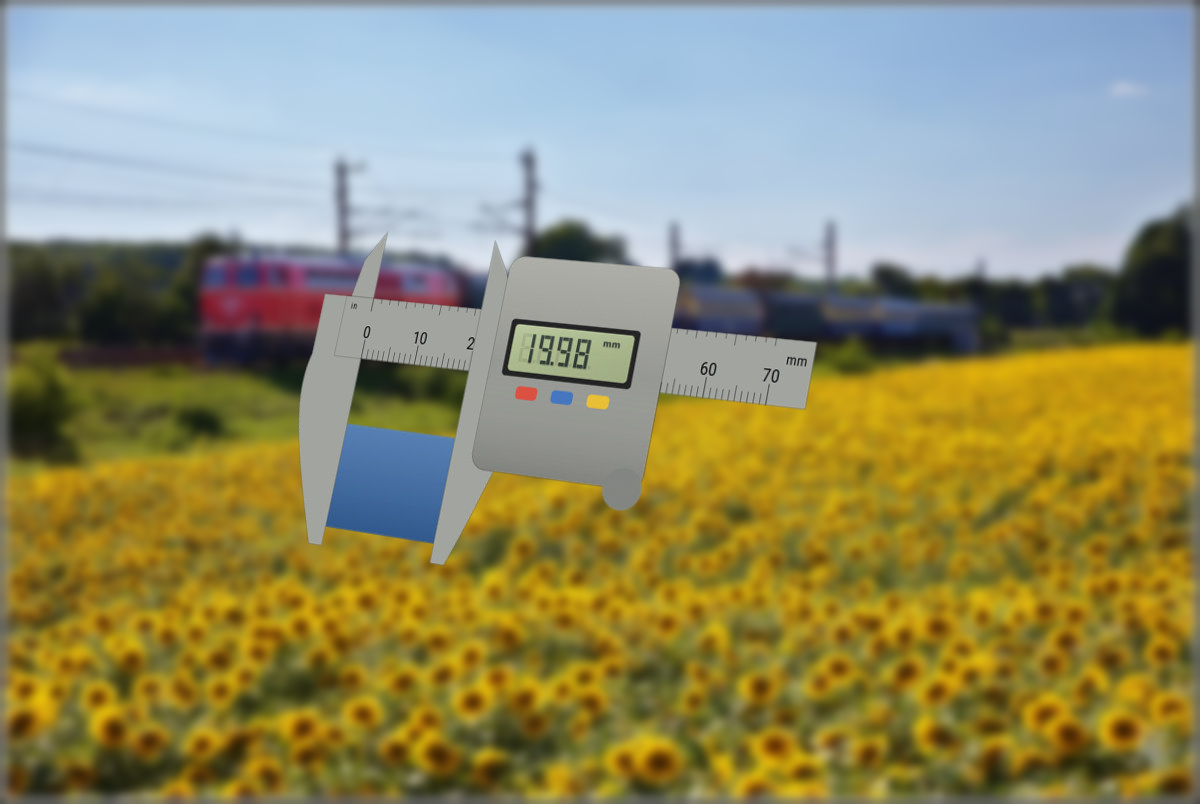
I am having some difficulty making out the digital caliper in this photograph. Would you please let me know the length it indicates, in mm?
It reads 19.98 mm
